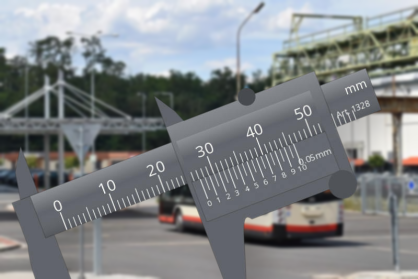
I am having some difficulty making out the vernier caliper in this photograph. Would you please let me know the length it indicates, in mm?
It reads 27.2 mm
